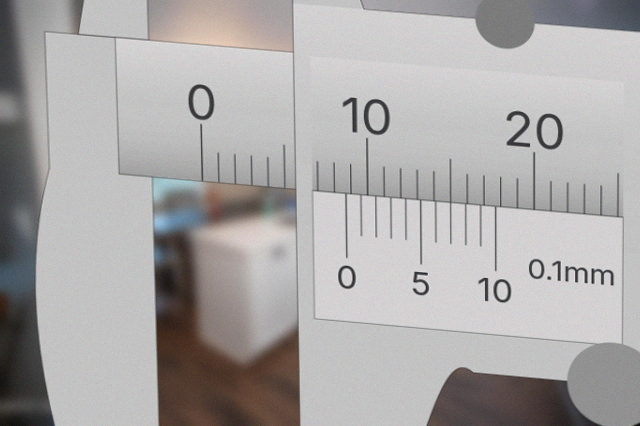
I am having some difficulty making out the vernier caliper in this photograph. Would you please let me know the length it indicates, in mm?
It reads 8.7 mm
